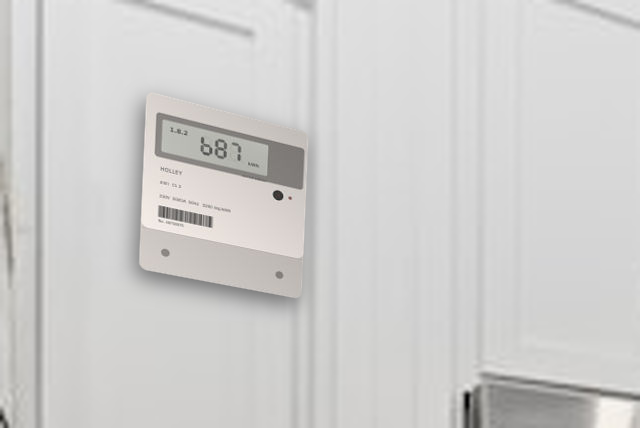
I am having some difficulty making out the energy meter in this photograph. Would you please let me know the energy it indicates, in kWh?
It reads 687 kWh
